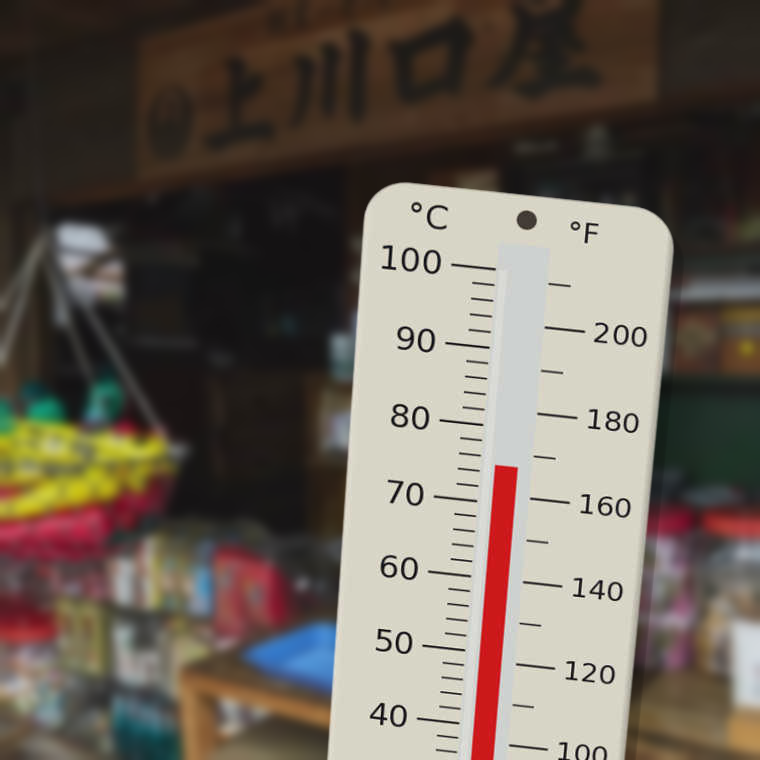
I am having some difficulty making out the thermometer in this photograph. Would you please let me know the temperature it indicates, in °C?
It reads 75 °C
